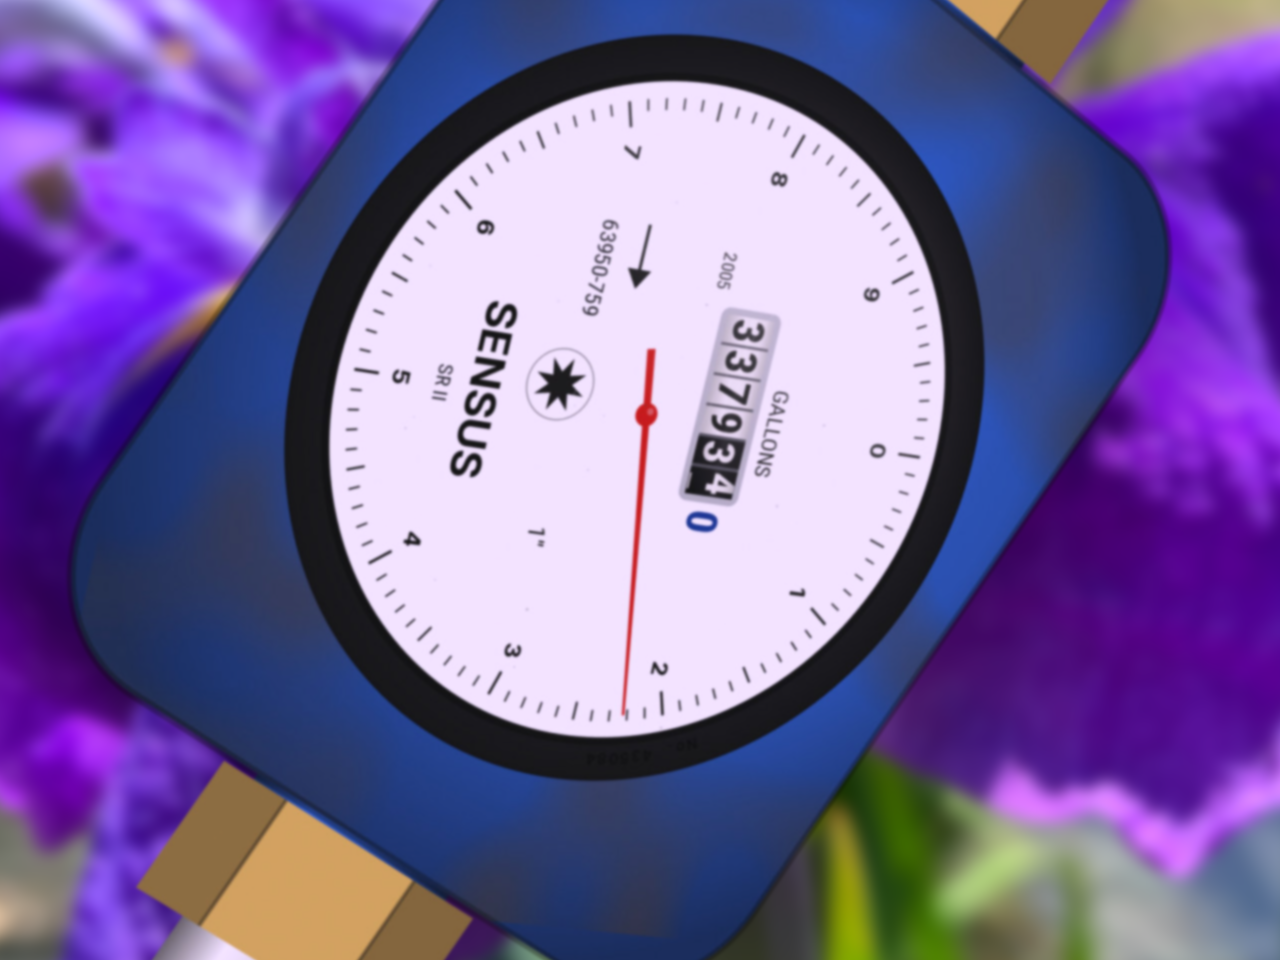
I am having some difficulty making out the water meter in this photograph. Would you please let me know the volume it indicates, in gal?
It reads 3379342.2 gal
